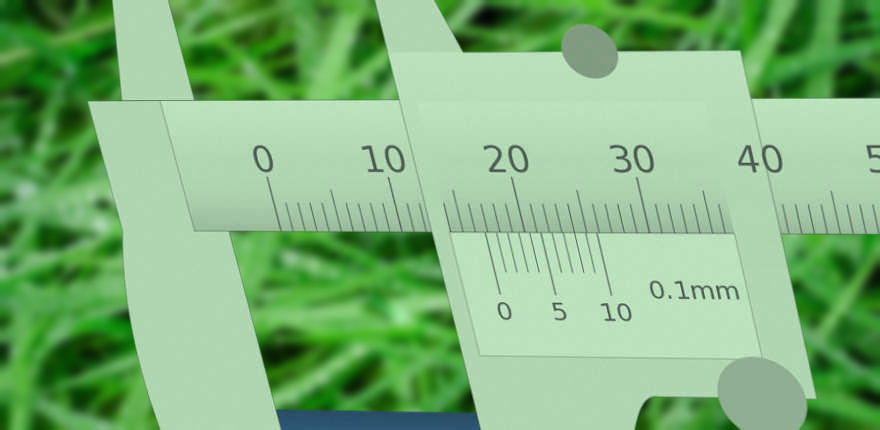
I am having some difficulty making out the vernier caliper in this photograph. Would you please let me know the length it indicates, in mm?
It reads 16.8 mm
